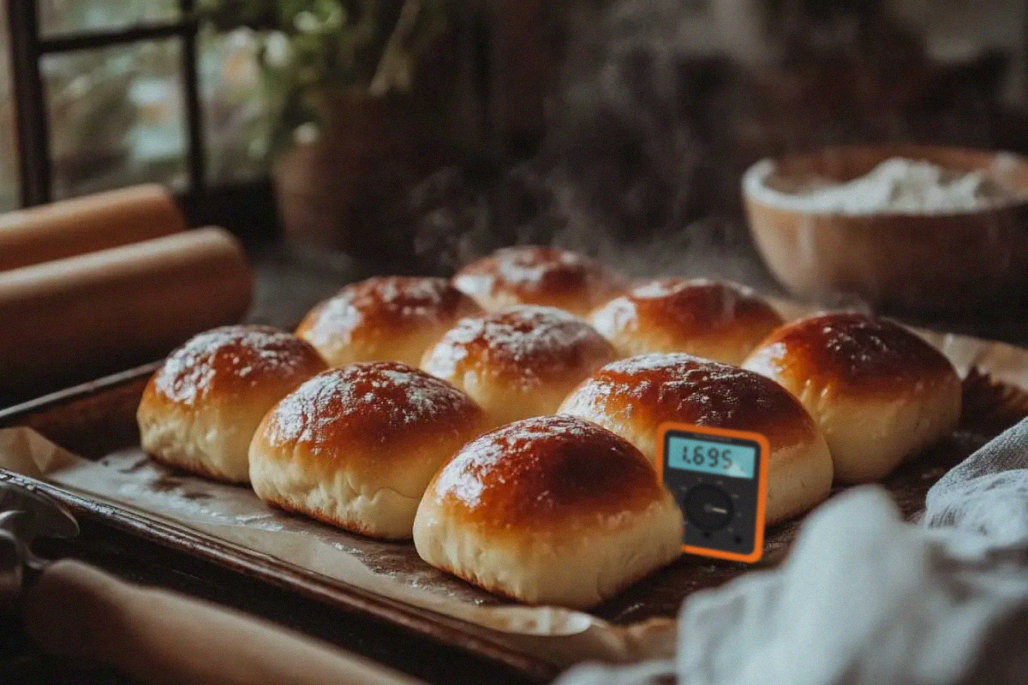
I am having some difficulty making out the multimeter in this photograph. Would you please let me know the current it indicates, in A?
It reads 1.695 A
